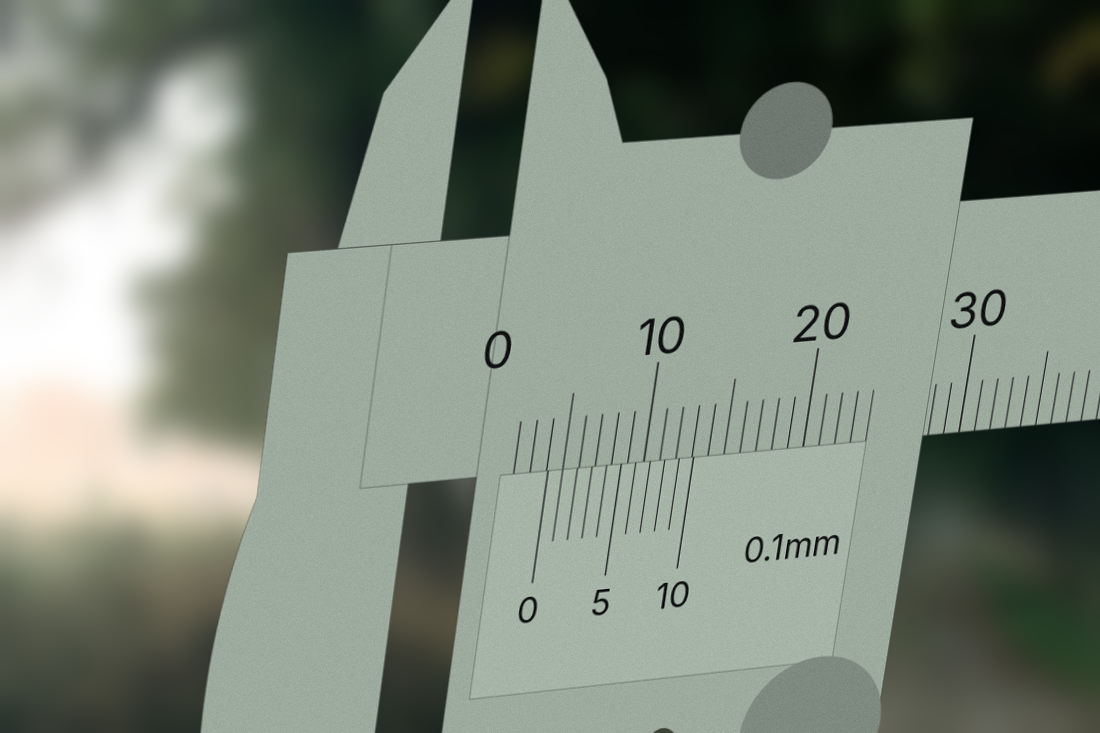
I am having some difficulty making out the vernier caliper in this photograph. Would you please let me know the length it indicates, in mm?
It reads 4.1 mm
